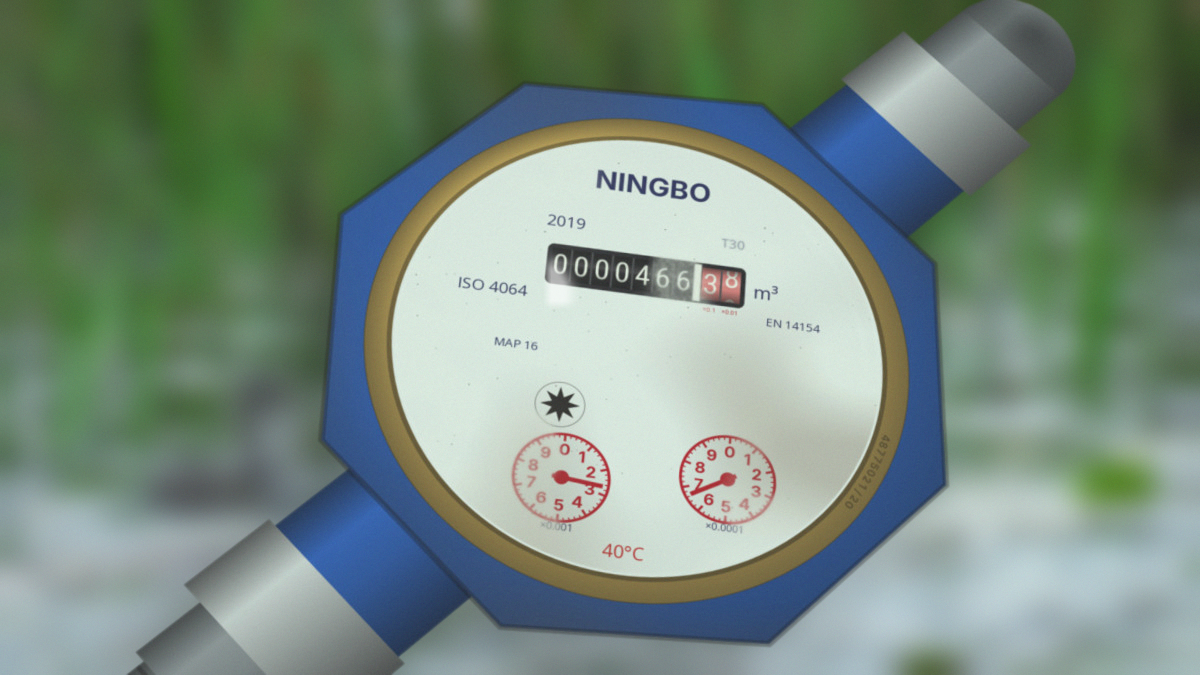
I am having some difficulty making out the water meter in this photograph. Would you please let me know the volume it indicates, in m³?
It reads 466.3826 m³
